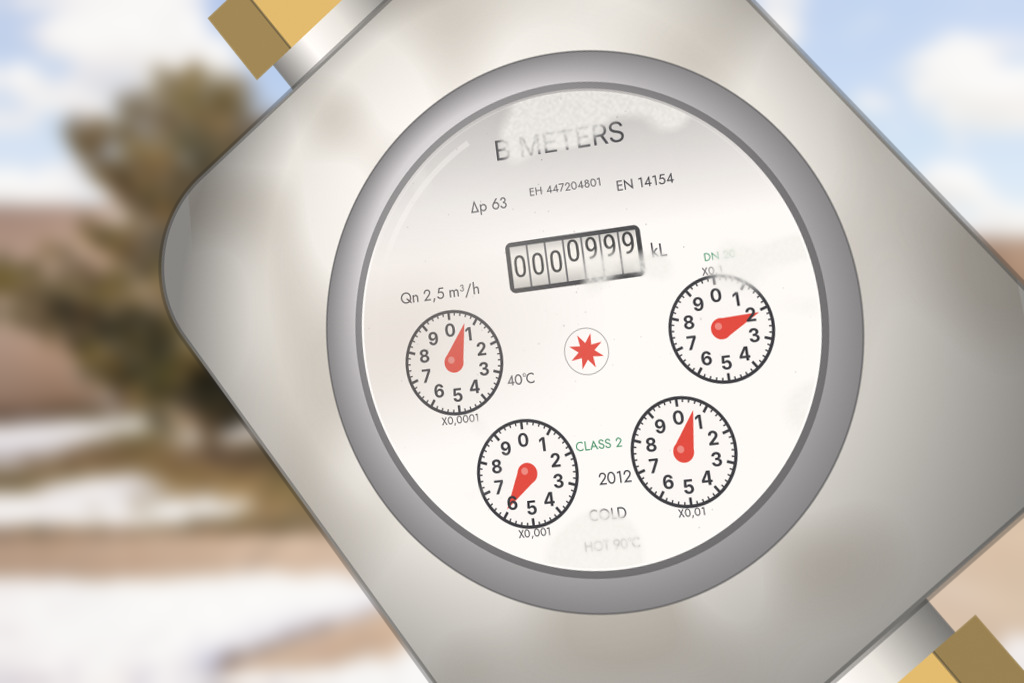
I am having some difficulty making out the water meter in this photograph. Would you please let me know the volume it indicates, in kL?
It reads 999.2060 kL
